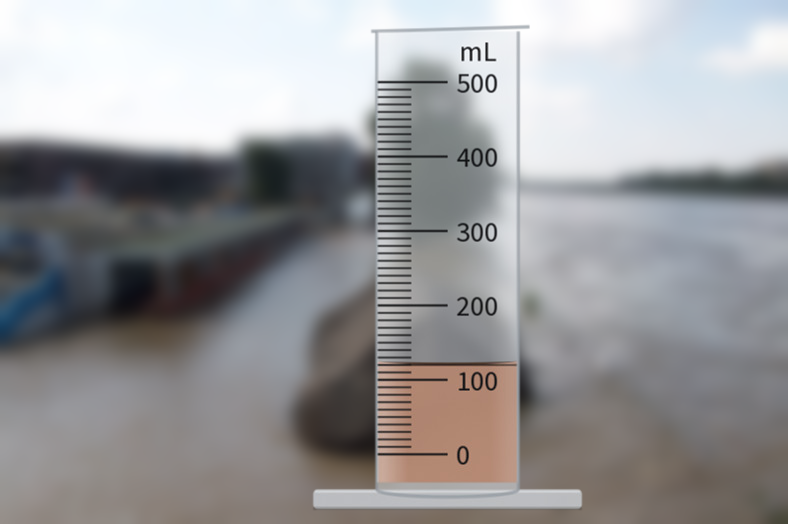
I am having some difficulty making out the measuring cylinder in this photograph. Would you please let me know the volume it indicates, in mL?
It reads 120 mL
